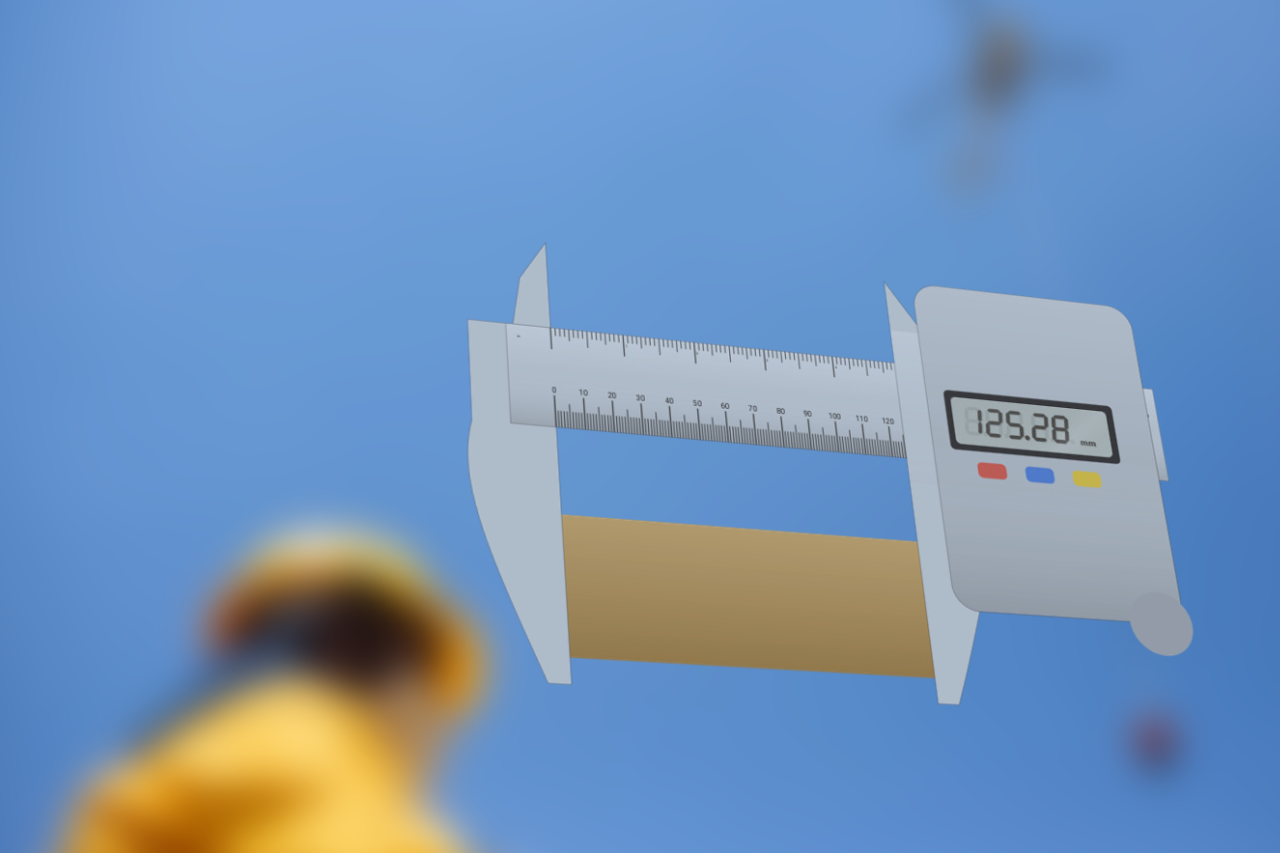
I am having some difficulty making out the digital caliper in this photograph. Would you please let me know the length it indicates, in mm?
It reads 125.28 mm
